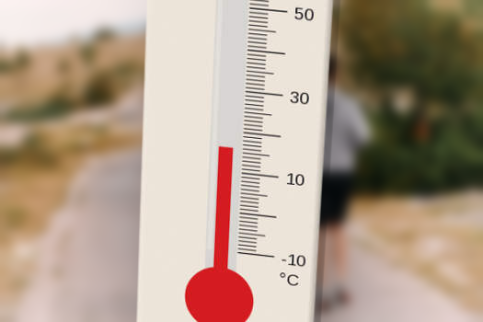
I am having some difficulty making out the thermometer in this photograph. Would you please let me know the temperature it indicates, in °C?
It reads 16 °C
